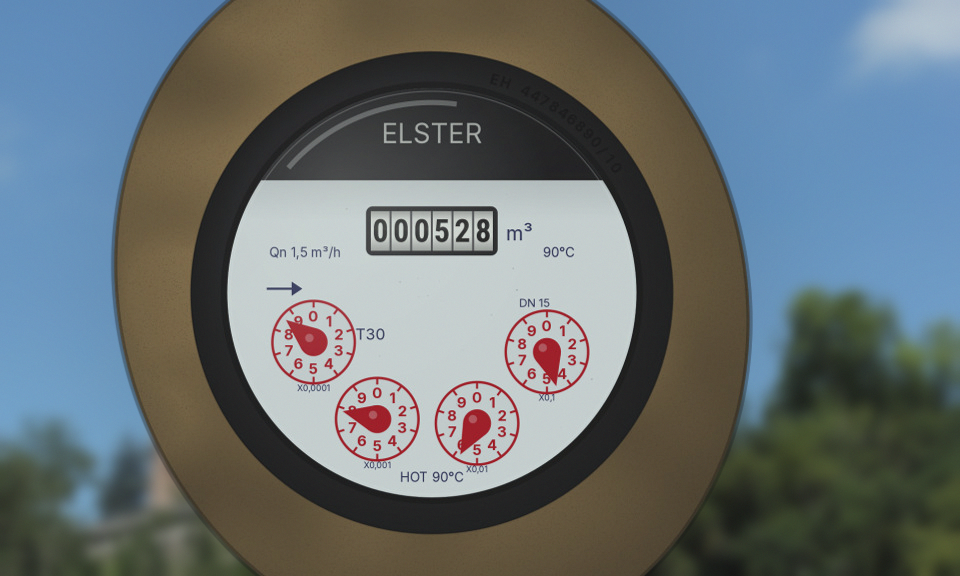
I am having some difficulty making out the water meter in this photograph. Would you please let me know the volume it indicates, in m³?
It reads 528.4578 m³
